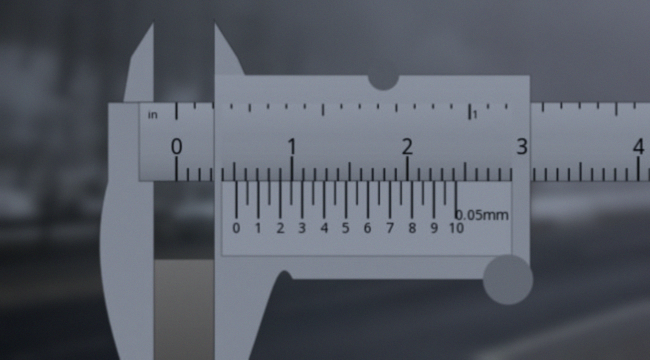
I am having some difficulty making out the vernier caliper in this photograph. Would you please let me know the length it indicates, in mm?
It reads 5.2 mm
